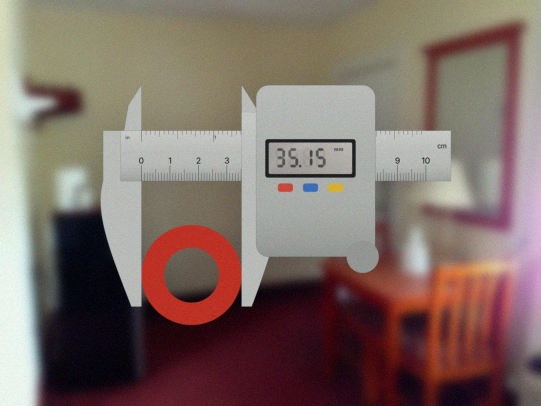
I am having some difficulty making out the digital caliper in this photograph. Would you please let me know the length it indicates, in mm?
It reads 35.15 mm
